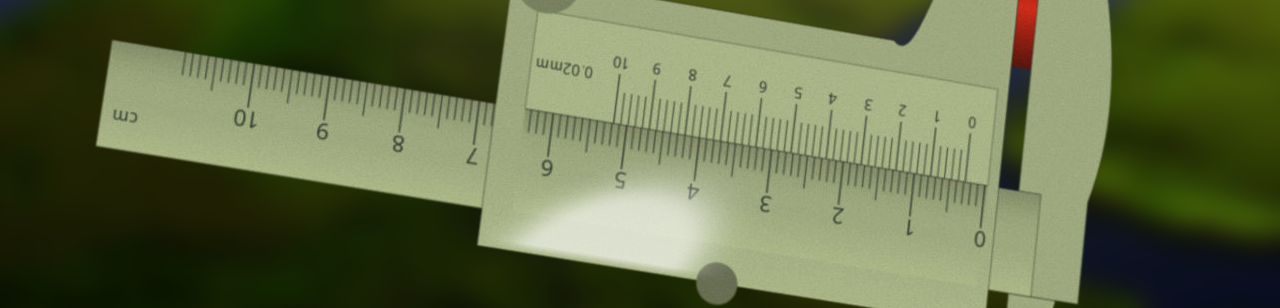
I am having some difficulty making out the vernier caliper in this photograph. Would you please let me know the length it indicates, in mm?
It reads 2.8 mm
